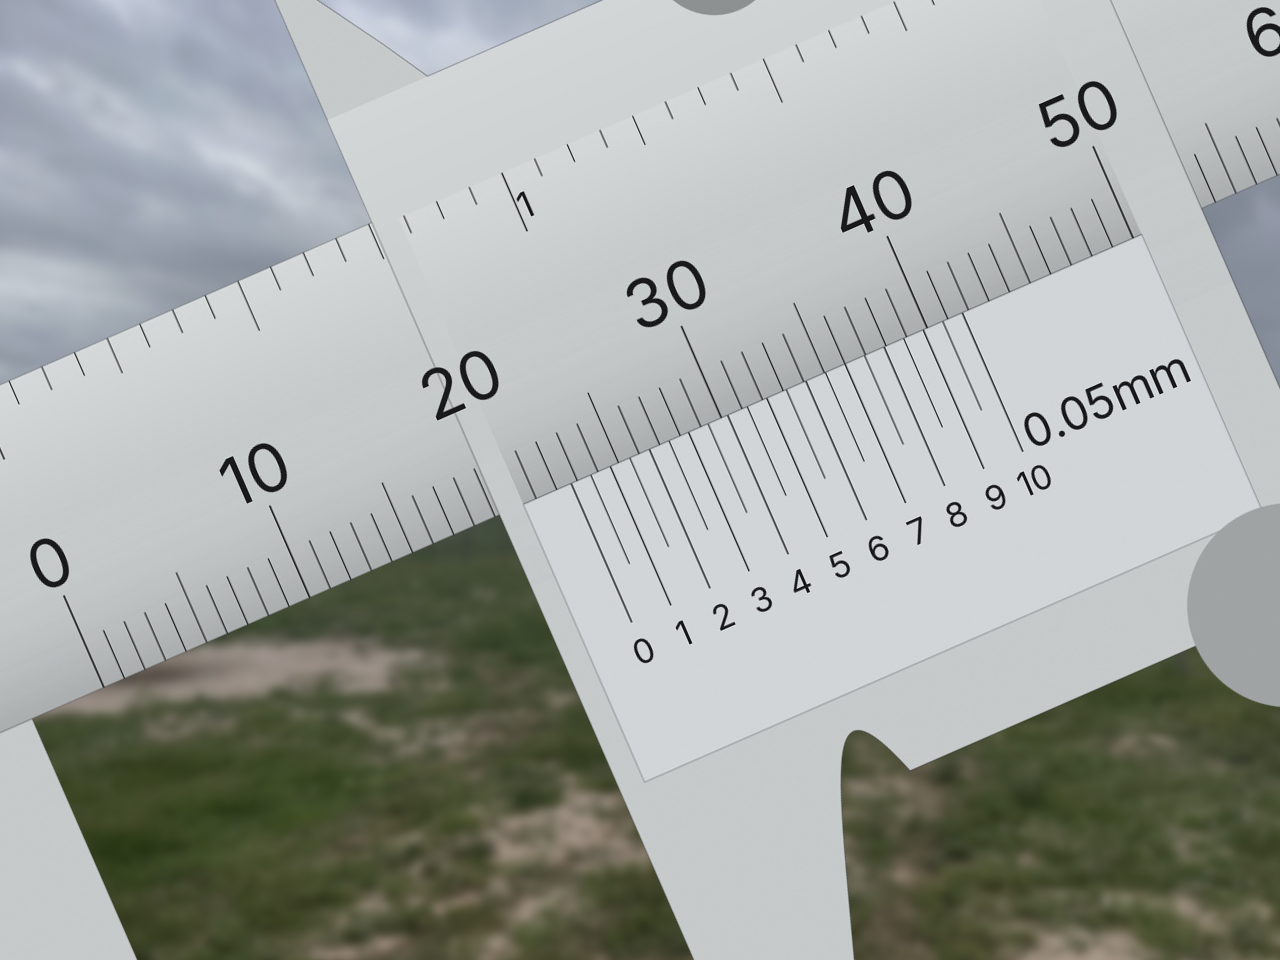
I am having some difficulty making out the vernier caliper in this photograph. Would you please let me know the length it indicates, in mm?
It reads 22.7 mm
